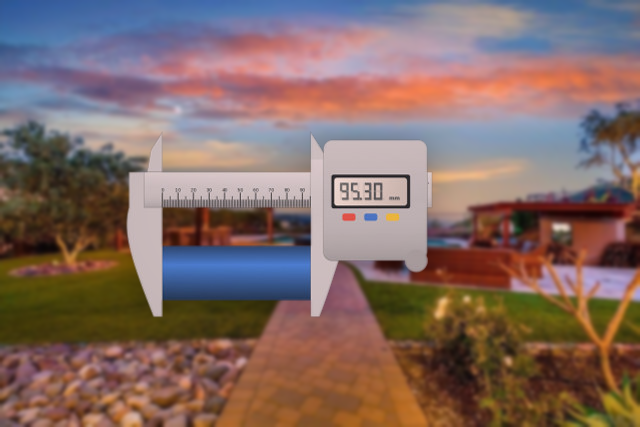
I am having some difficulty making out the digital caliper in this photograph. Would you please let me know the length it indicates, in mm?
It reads 95.30 mm
